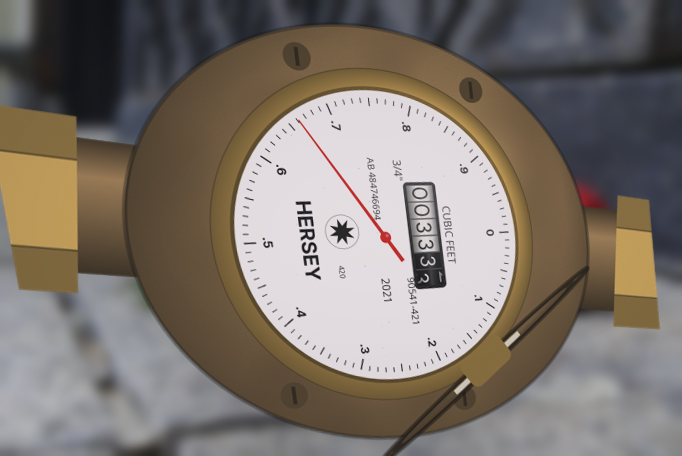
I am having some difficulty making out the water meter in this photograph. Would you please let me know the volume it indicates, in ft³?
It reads 3332.66 ft³
